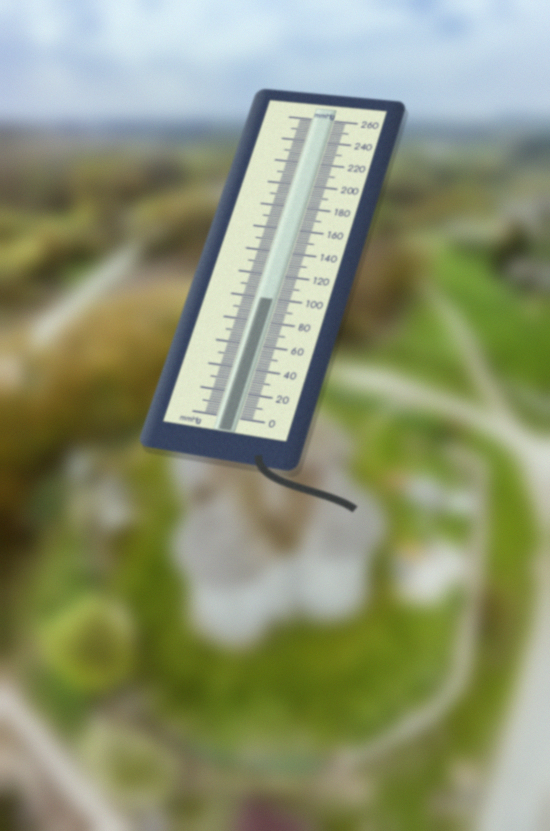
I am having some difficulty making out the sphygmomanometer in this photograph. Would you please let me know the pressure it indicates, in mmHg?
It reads 100 mmHg
